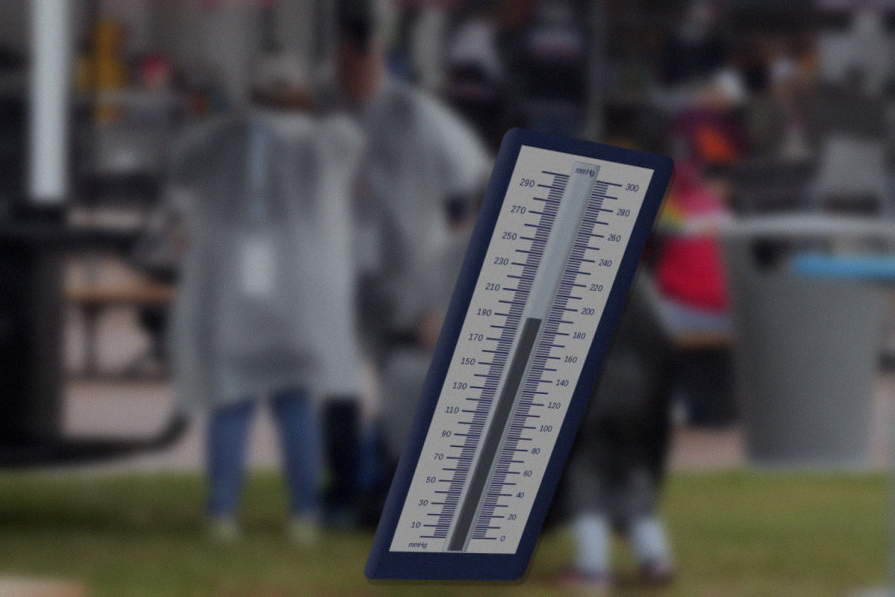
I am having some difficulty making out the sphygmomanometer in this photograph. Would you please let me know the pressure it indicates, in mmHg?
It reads 190 mmHg
